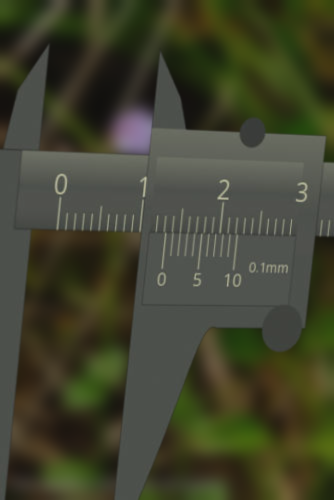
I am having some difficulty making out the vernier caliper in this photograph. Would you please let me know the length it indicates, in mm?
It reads 13.2 mm
